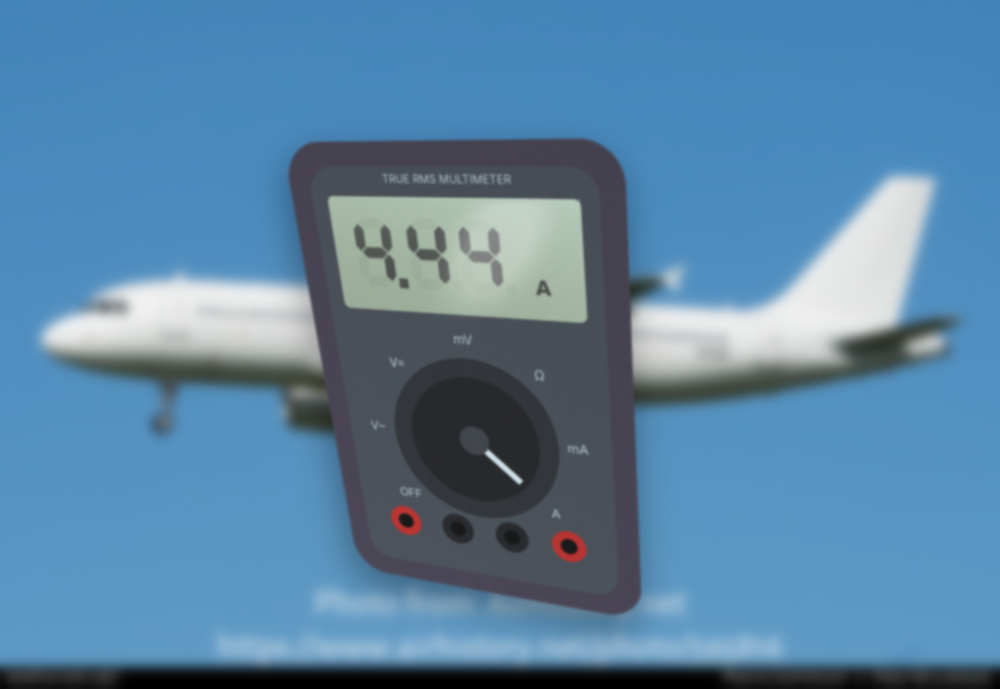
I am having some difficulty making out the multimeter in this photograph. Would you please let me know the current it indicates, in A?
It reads 4.44 A
